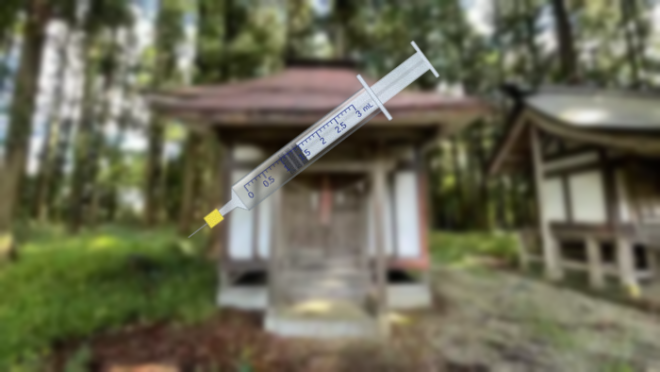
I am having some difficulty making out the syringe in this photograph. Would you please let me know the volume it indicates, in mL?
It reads 1 mL
